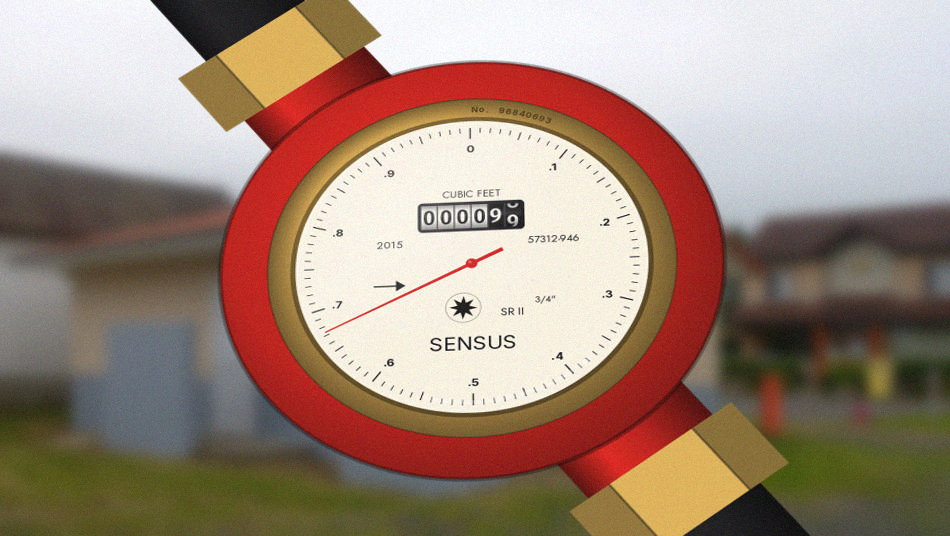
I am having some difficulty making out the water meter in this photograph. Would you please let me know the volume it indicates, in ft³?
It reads 98.67 ft³
